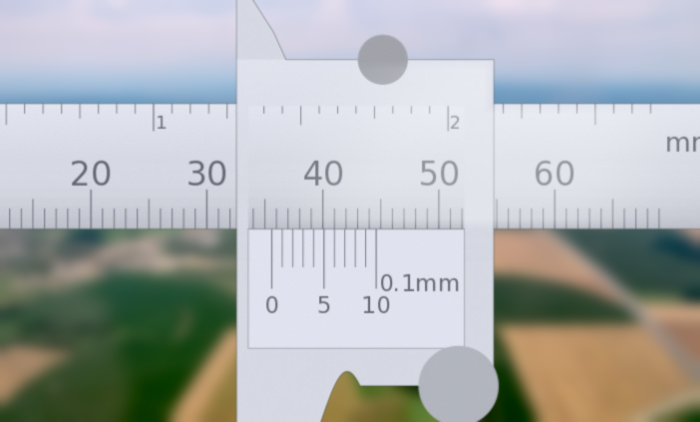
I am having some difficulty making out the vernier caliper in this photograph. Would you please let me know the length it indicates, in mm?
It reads 35.6 mm
